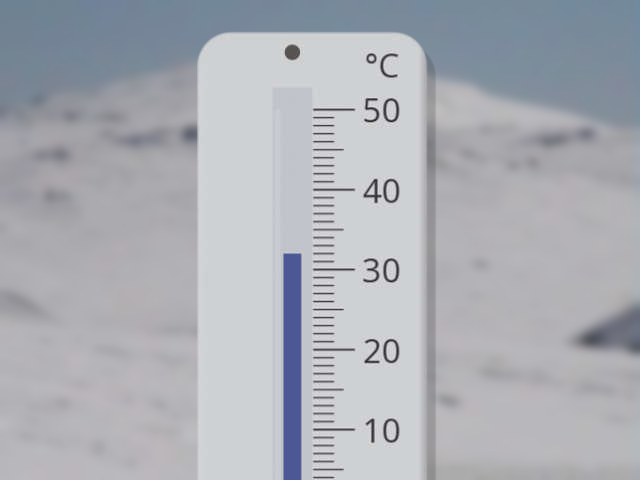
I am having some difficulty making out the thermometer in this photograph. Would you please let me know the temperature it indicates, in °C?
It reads 32 °C
